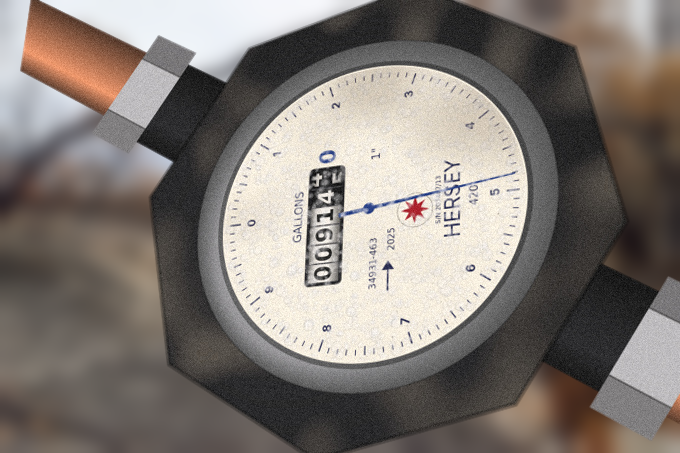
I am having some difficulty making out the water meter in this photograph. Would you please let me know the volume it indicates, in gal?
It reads 91444.8 gal
